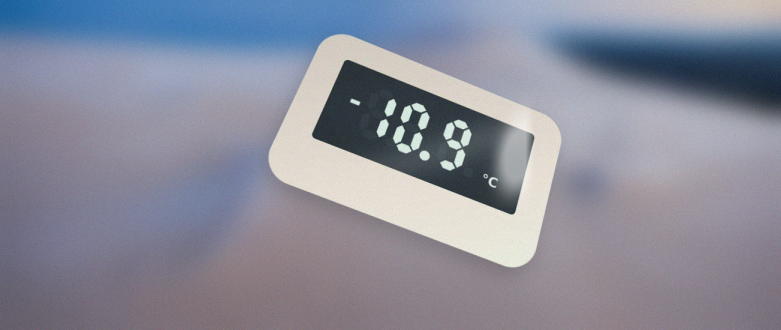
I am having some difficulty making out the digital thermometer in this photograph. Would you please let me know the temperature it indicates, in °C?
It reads -10.9 °C
